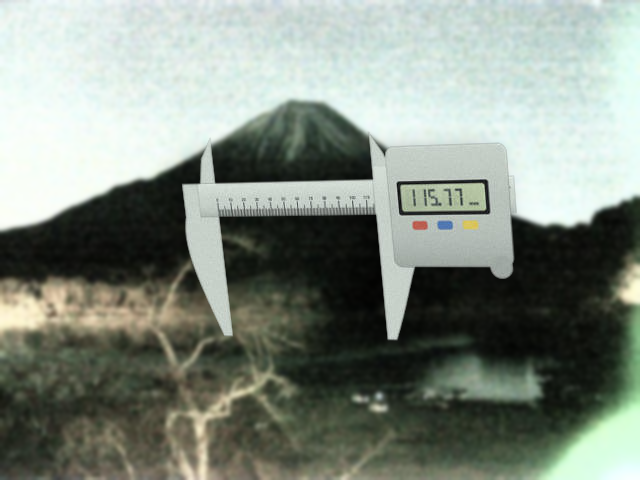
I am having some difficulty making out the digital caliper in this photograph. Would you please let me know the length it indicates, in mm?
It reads 115.77 mm
